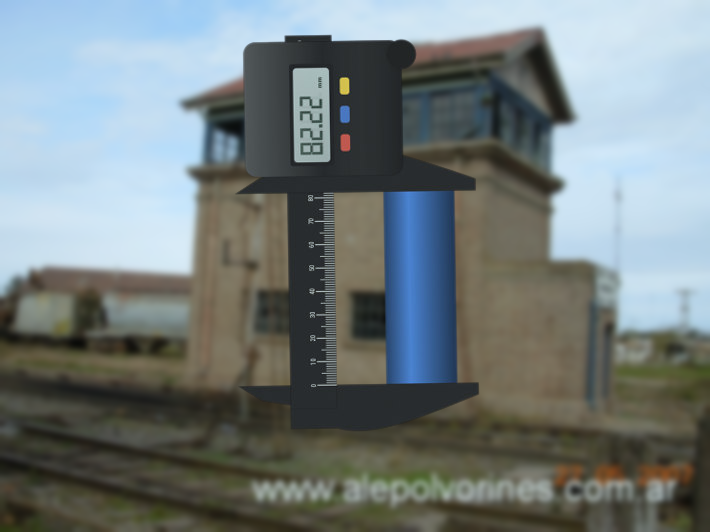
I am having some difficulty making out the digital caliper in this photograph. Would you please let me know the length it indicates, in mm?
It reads 82.22 mm
